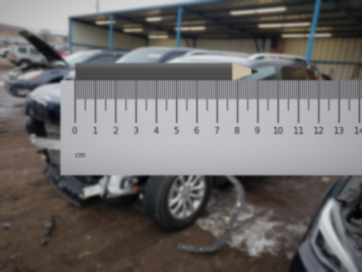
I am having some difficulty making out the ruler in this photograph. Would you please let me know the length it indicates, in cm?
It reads 9 cm
